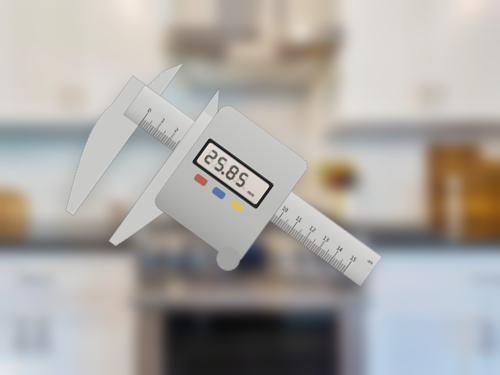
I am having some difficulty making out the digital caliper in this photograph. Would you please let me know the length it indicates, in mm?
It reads 25.85 mm
